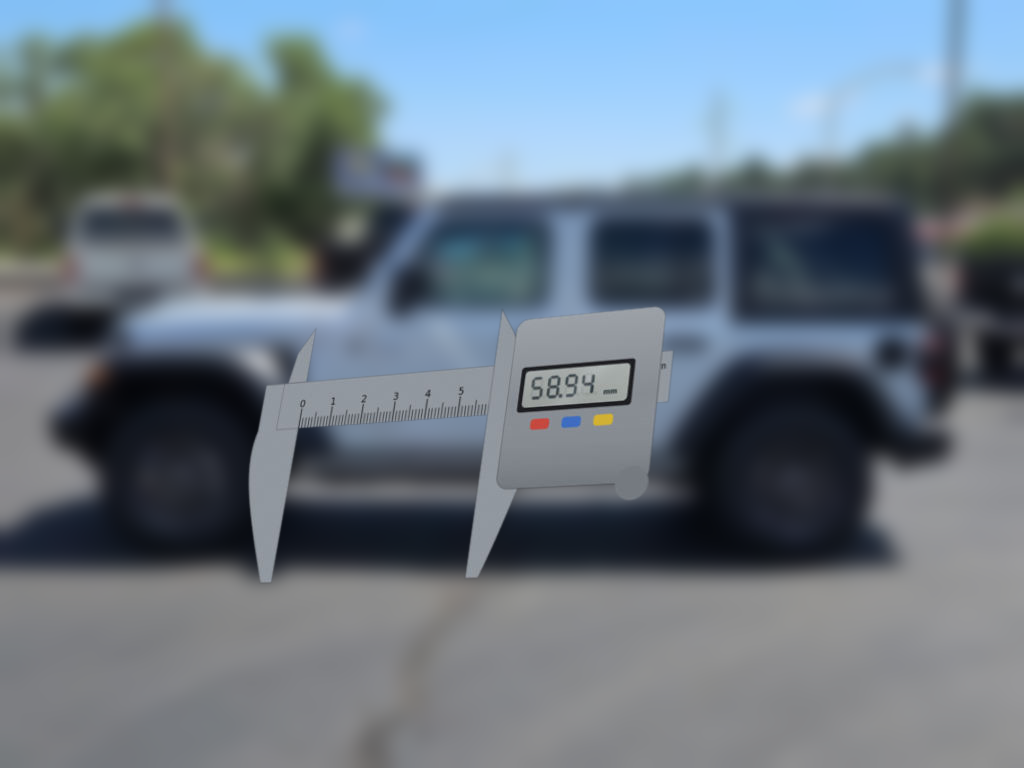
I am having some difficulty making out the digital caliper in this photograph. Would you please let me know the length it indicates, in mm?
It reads 58.94 mm
